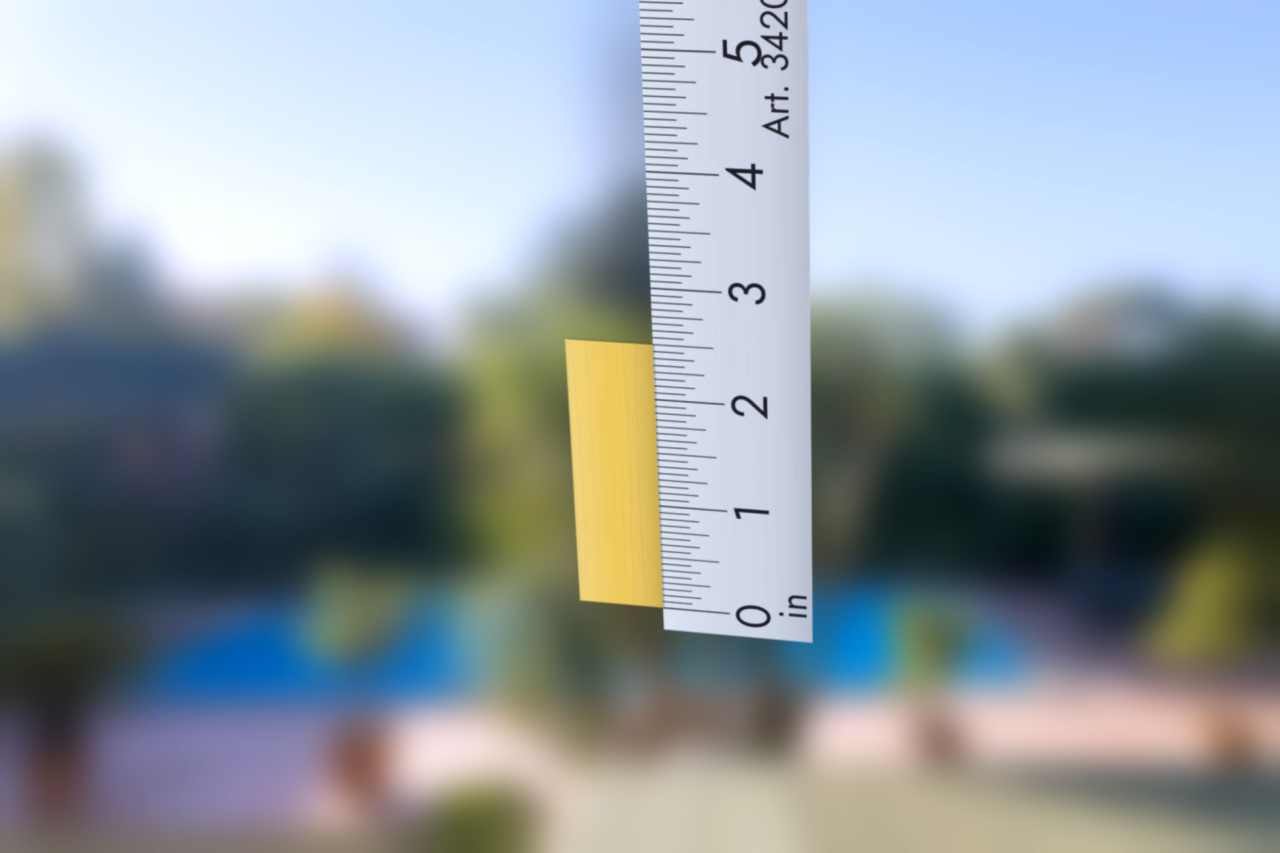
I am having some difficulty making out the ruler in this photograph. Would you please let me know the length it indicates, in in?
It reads 2.5 in
